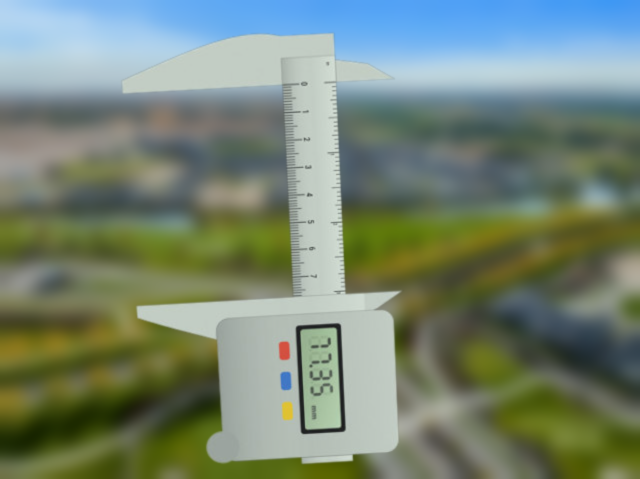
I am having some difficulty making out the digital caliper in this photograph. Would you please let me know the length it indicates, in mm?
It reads 77.35 mm
